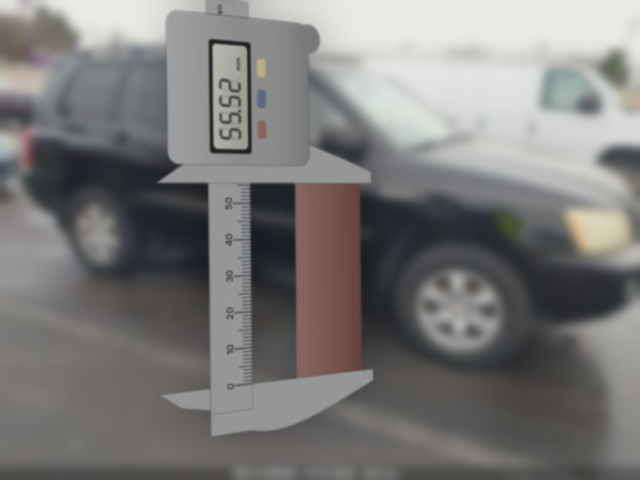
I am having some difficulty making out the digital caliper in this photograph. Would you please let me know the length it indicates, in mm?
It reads 55.52 mm
